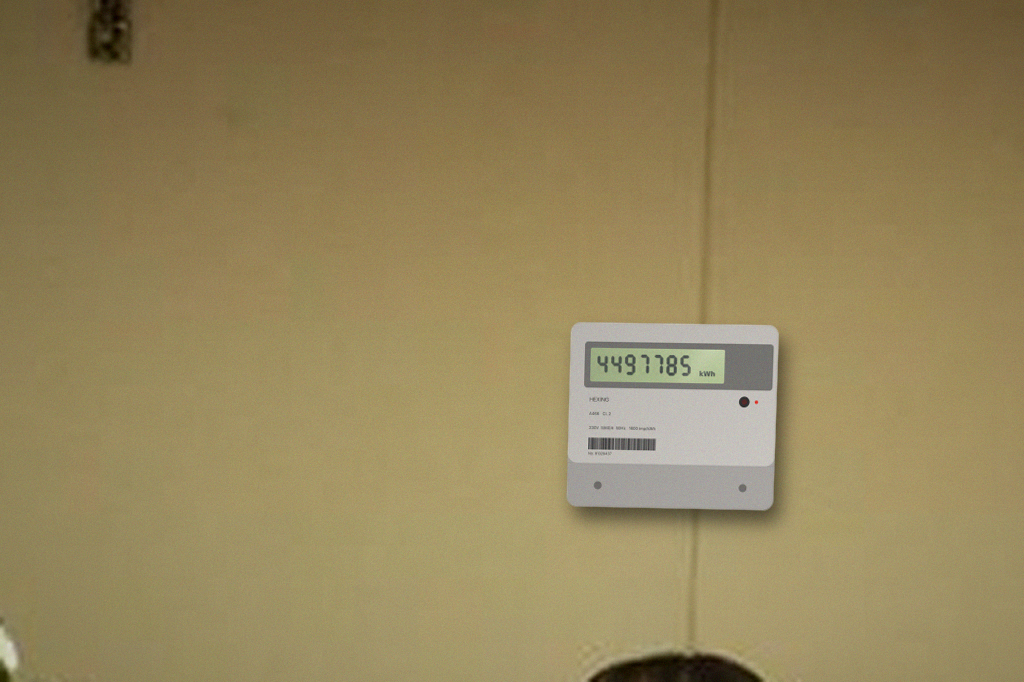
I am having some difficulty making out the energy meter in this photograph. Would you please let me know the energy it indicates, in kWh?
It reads 4497785 kWh
